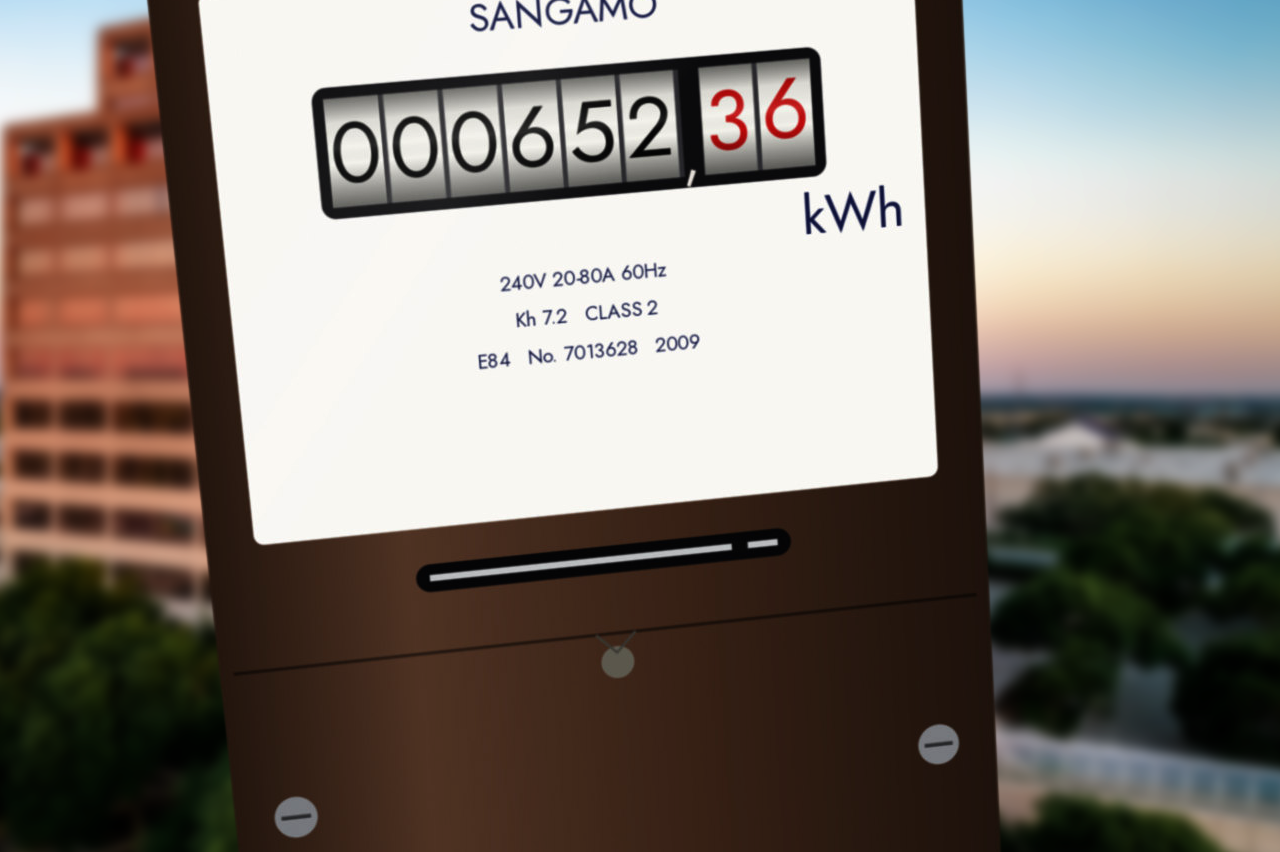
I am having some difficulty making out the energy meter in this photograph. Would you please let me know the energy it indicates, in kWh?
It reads 652.36 kWh
